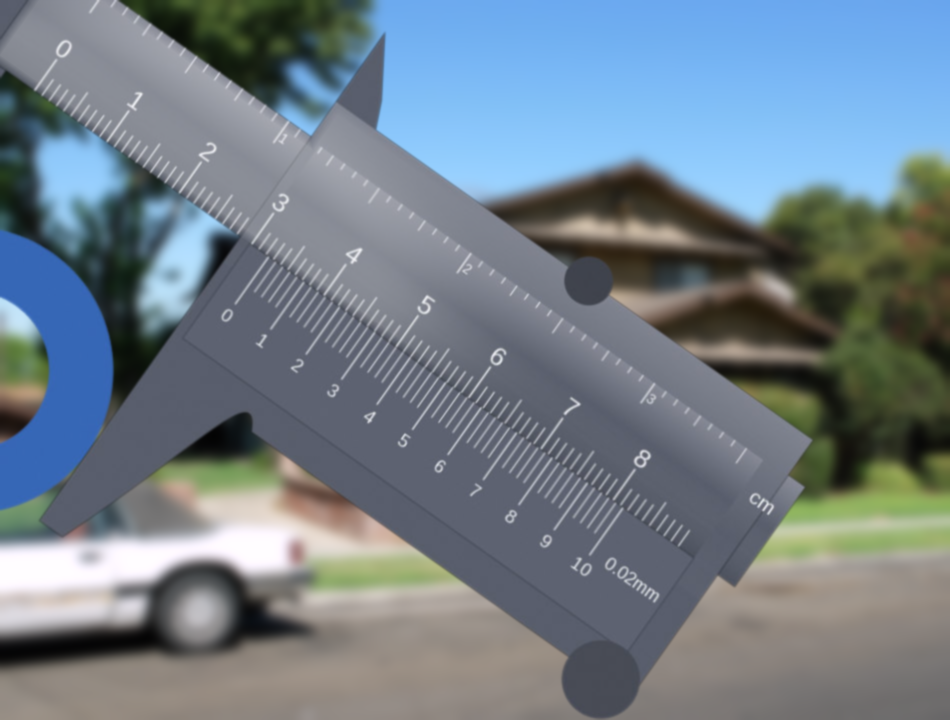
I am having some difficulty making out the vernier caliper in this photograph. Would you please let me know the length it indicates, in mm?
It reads 32.4 mm
